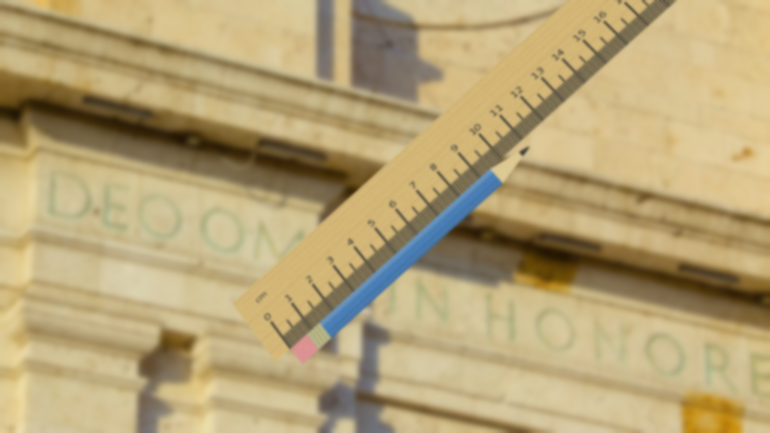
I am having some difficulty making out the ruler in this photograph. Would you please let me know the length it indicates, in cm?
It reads 11 cm
